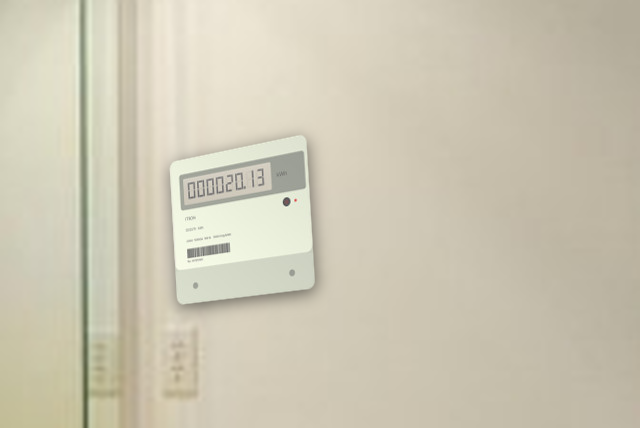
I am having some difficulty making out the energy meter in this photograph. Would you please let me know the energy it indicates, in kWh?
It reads 20.13 kWh
